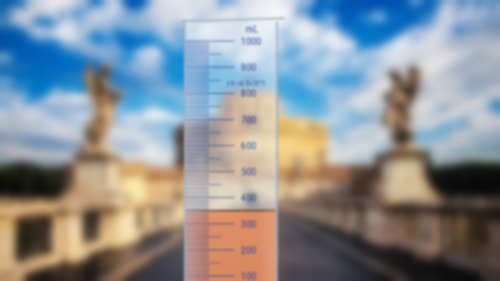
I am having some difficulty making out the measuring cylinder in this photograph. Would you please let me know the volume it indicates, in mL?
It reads 350 mL
